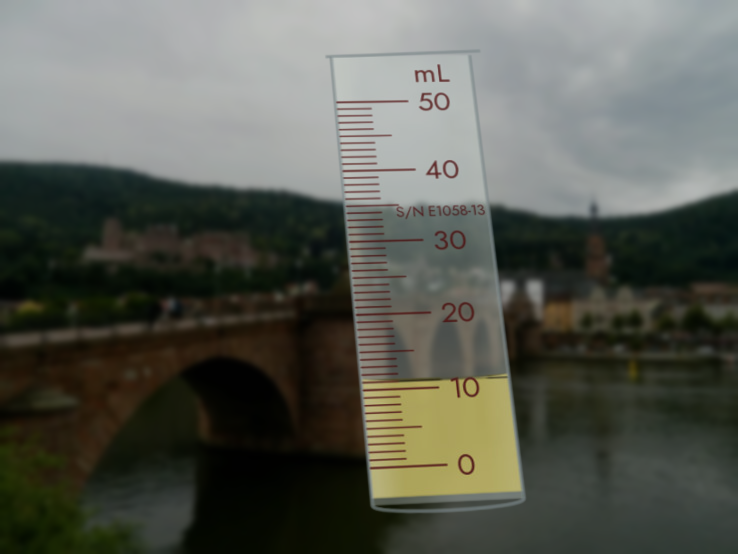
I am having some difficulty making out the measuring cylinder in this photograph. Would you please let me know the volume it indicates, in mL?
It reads 11 mL
